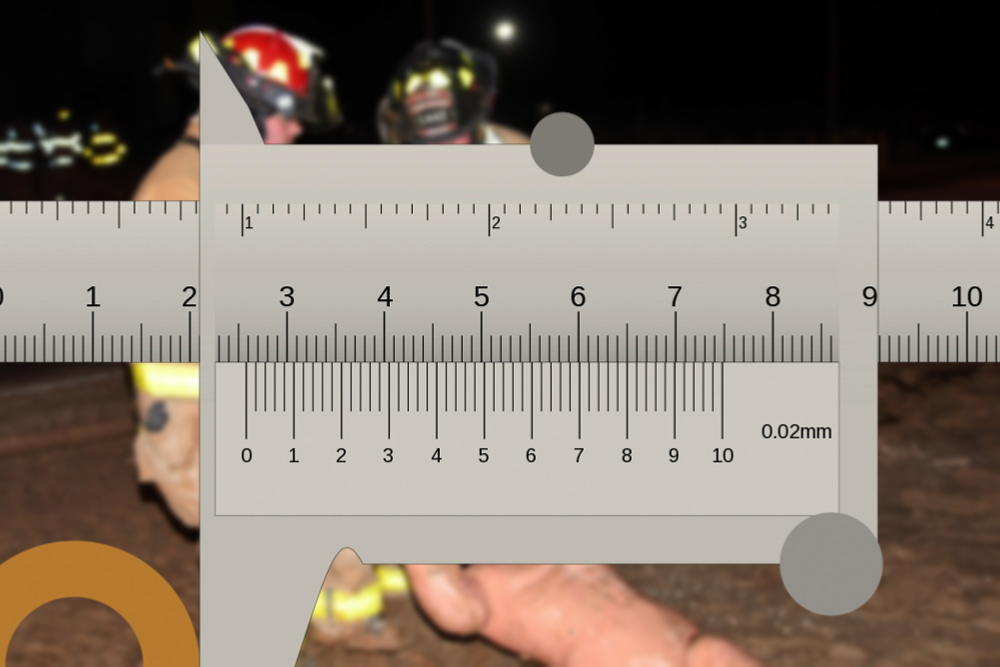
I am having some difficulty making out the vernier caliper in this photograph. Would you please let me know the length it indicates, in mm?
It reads 25.8 mm
